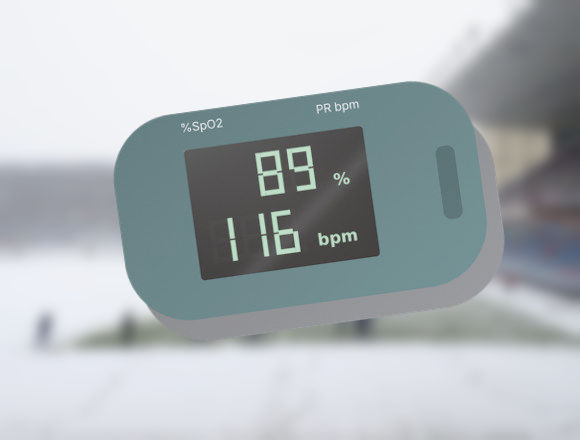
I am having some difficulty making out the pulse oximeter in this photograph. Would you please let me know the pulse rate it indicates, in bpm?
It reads 116 bpm
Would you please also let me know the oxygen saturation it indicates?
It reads 89 %
